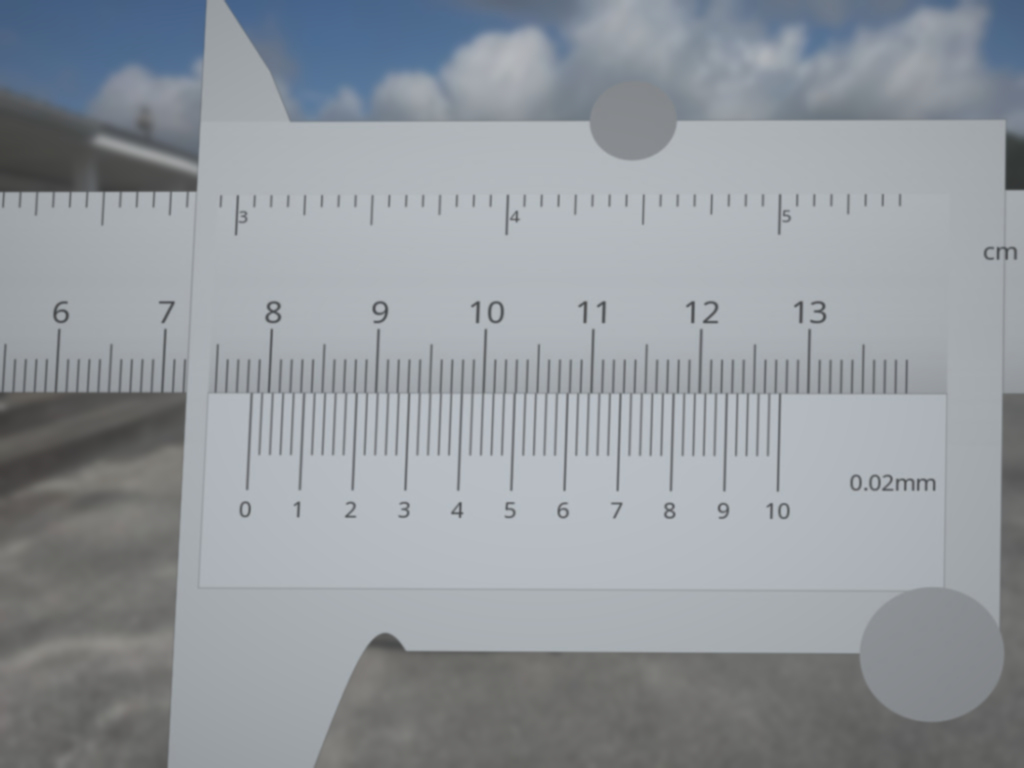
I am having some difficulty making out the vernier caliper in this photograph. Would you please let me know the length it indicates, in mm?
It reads 78.4 mm
